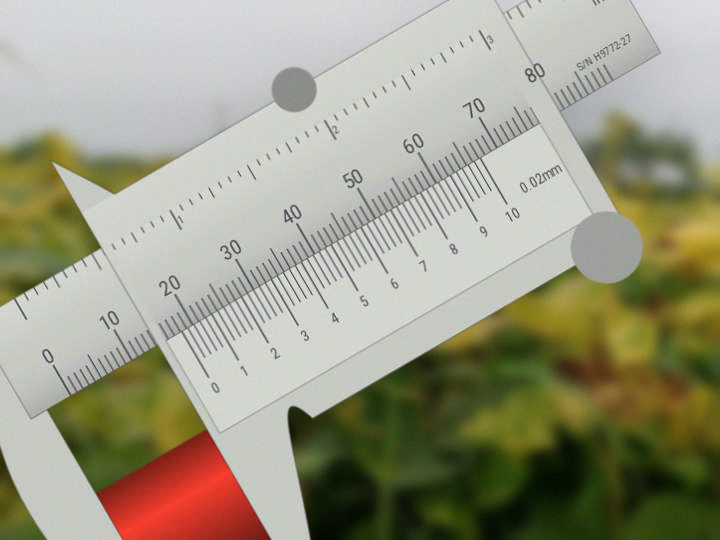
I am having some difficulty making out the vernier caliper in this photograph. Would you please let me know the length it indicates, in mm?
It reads 18.2 mm
